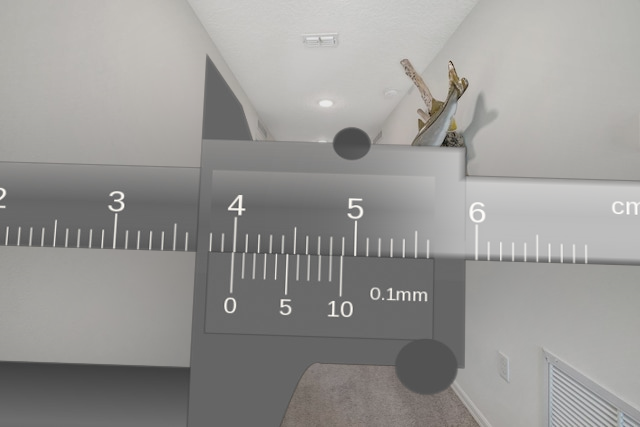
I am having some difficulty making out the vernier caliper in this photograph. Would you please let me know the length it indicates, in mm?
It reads 39.9 mm
